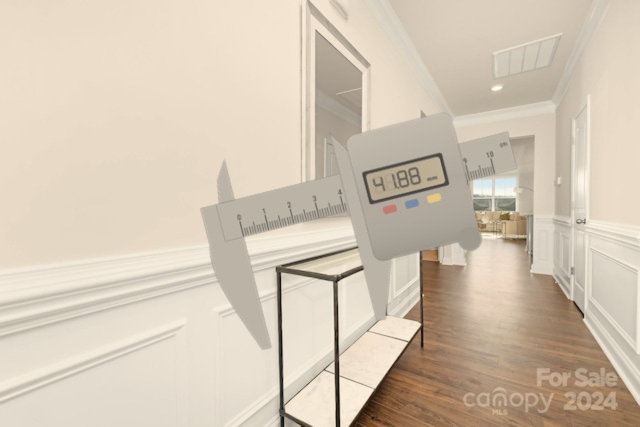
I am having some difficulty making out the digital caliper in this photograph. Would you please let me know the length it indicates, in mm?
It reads 41.88 mm
